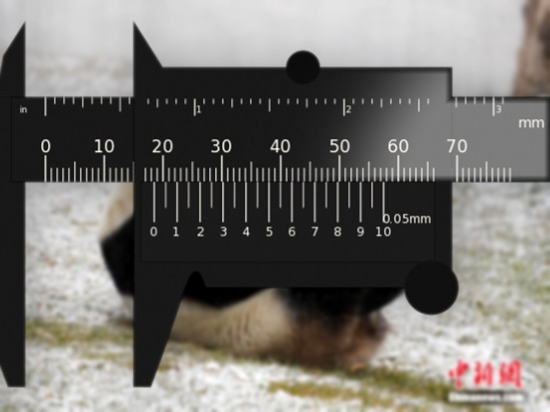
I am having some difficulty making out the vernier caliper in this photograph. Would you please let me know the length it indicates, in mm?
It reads 18.5 mm
